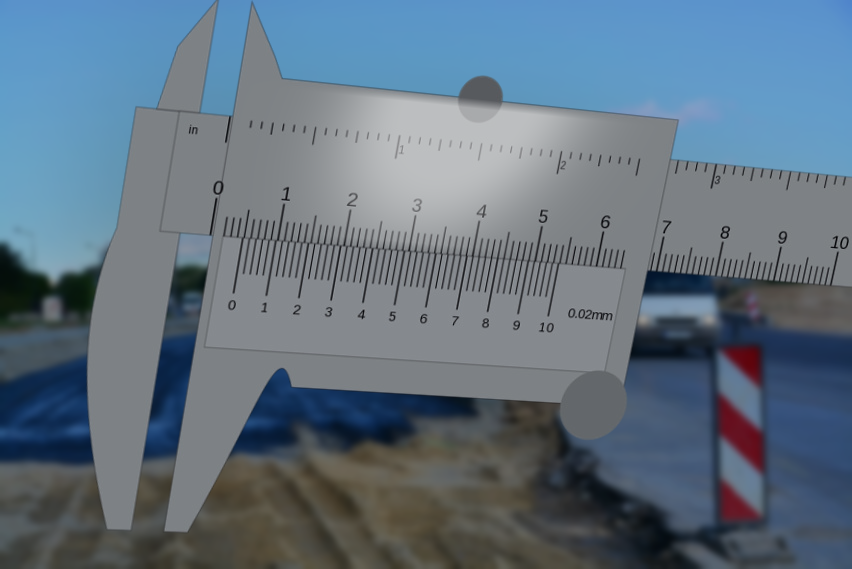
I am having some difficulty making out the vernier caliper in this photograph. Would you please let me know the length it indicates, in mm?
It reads 4.8 mm
